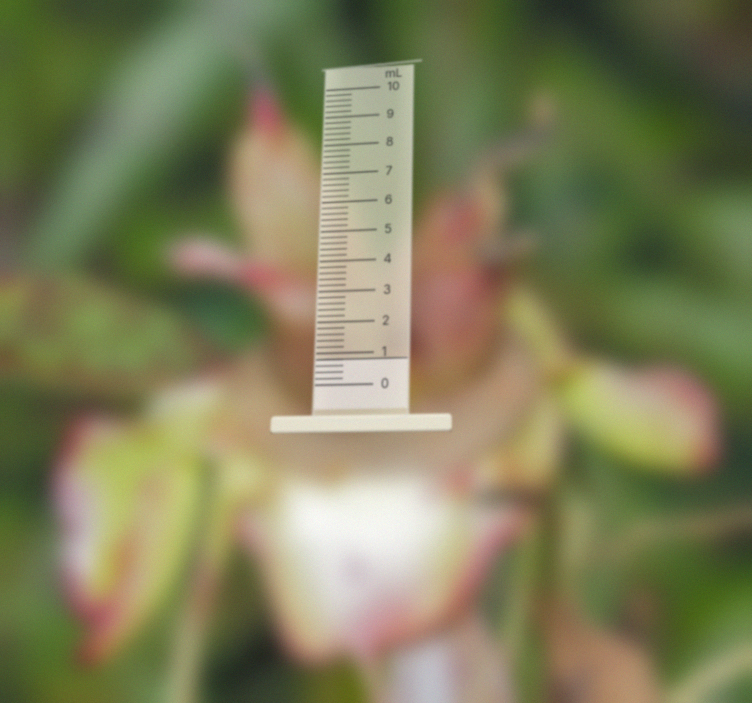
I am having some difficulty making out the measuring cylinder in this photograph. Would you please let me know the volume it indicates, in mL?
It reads 0.8 mL
